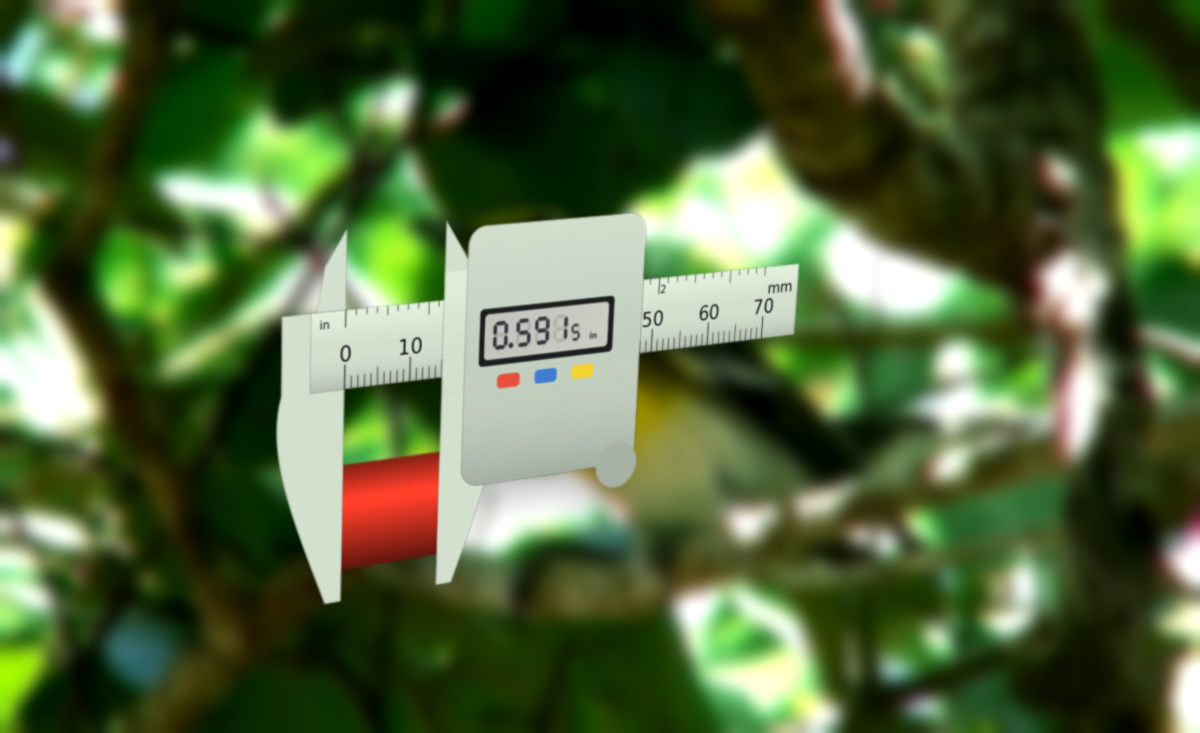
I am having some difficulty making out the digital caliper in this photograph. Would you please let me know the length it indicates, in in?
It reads 0.5915 in
